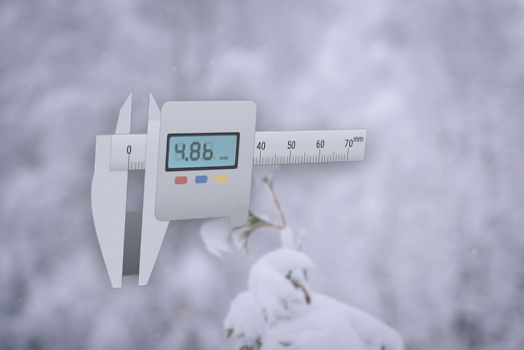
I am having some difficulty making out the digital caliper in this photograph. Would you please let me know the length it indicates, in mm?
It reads 4.86 mm
